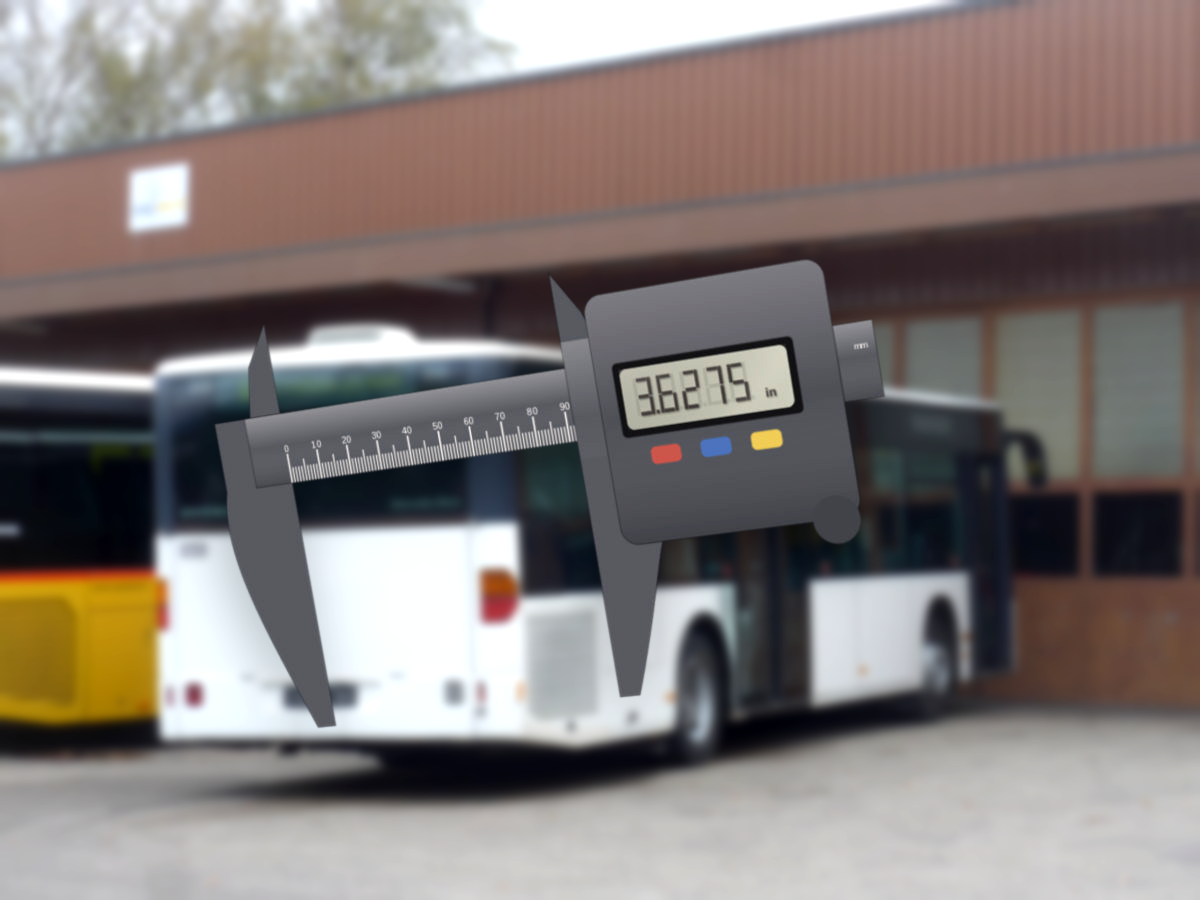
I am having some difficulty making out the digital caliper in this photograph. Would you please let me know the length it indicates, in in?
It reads 3.6275 in
